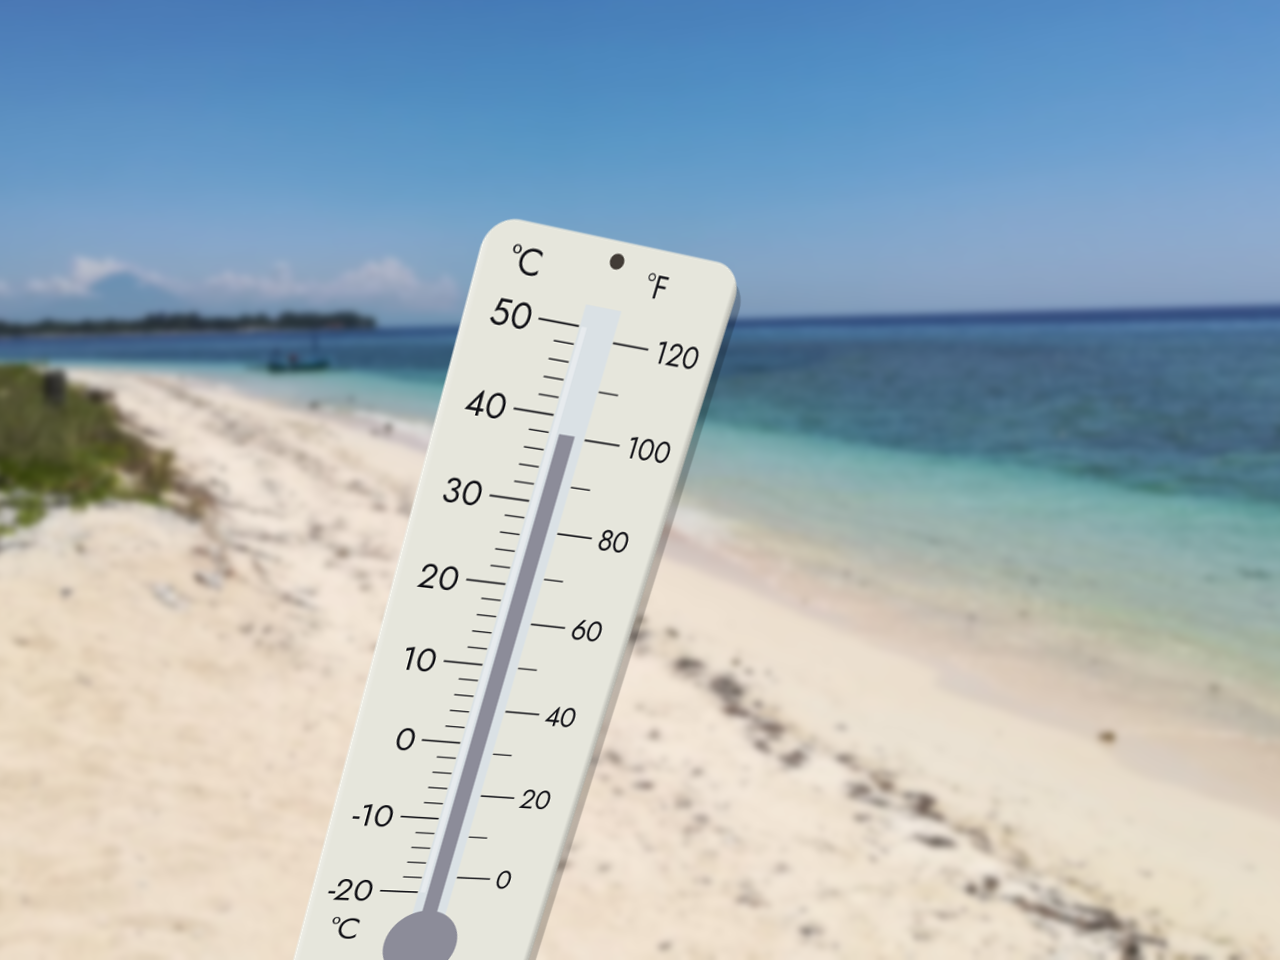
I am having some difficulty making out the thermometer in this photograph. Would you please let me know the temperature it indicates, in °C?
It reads 38 °C
